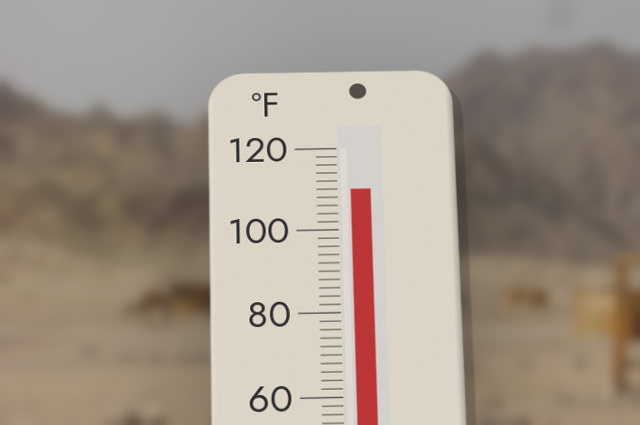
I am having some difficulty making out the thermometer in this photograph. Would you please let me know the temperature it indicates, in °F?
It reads 110 °F
